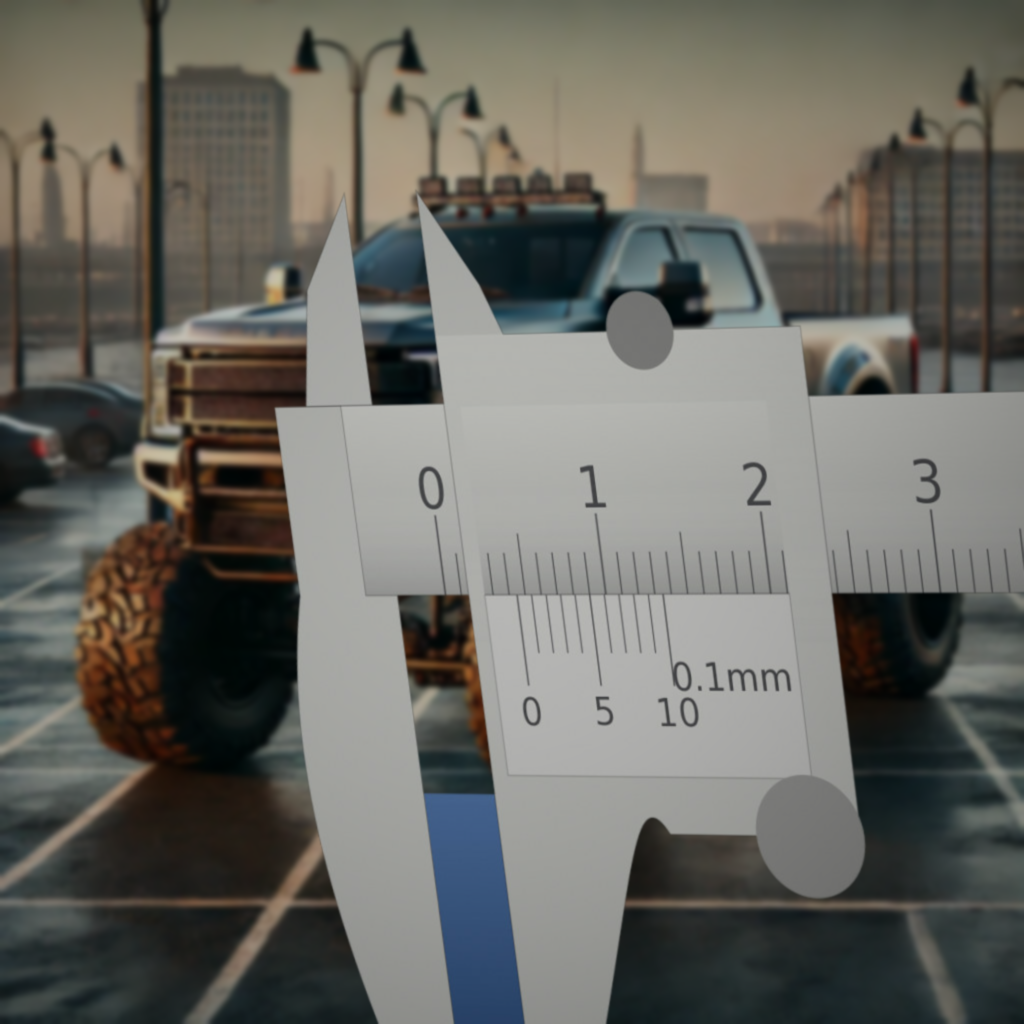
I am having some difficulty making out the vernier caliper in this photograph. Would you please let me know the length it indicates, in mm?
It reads 4.5 mm
